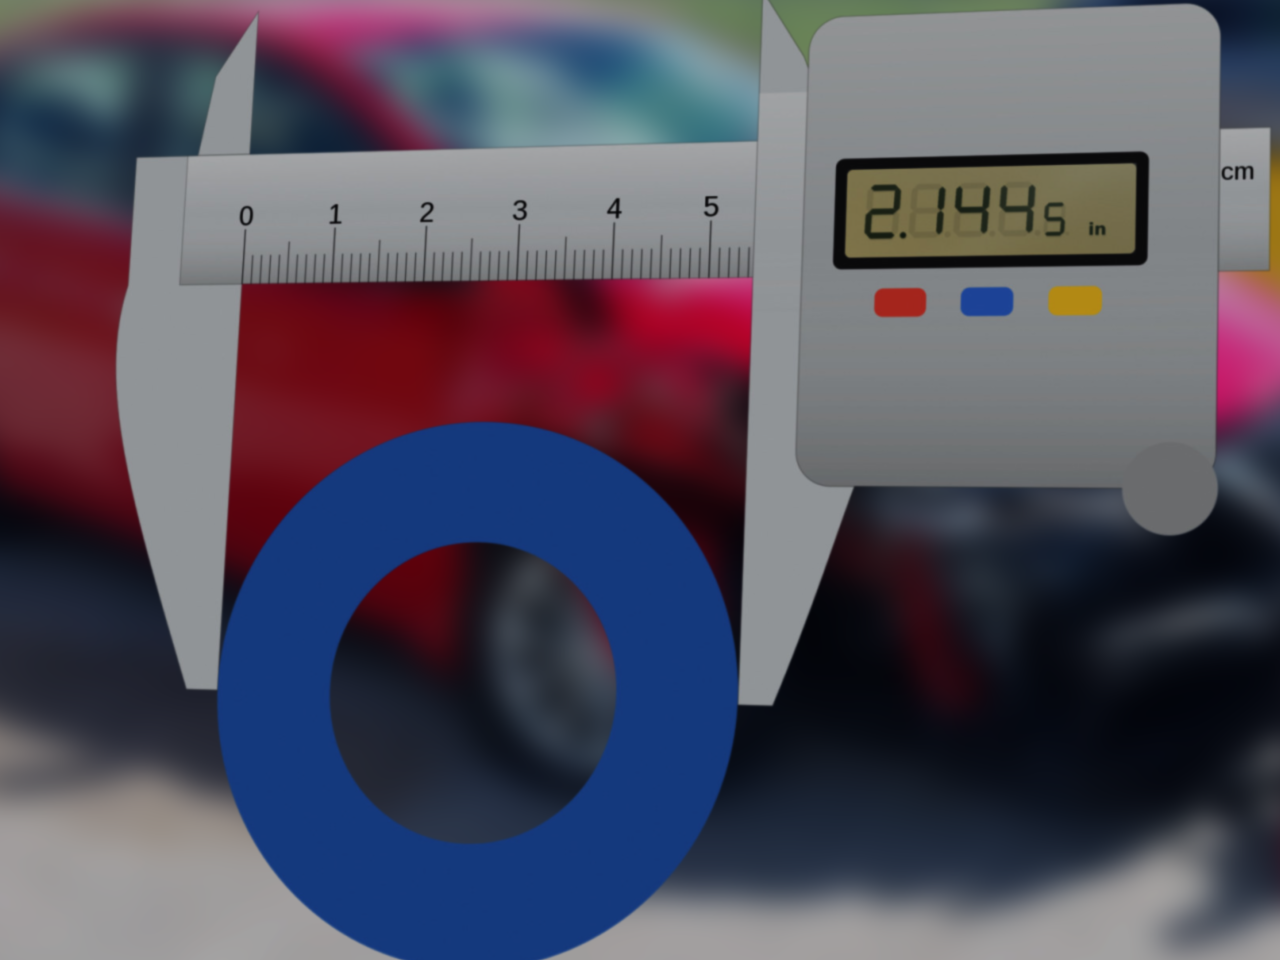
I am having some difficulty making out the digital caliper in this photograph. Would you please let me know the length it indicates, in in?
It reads 2.1445 in
